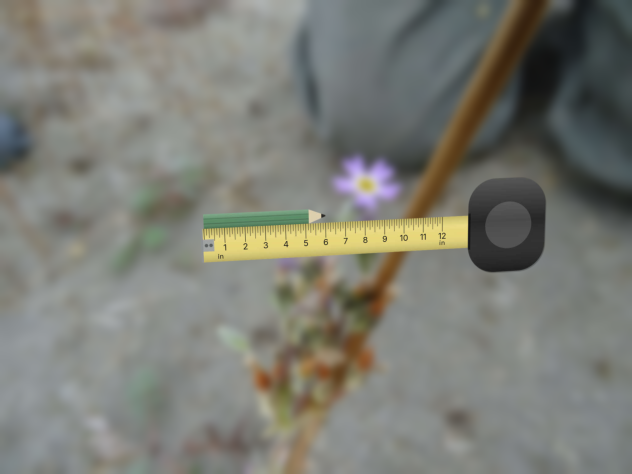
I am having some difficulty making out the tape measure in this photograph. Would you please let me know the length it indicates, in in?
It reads 6 in
